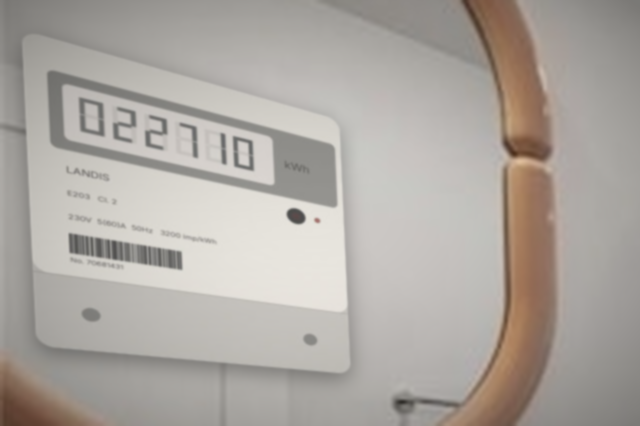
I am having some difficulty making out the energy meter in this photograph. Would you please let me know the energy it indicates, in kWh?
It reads 22710 kWh
